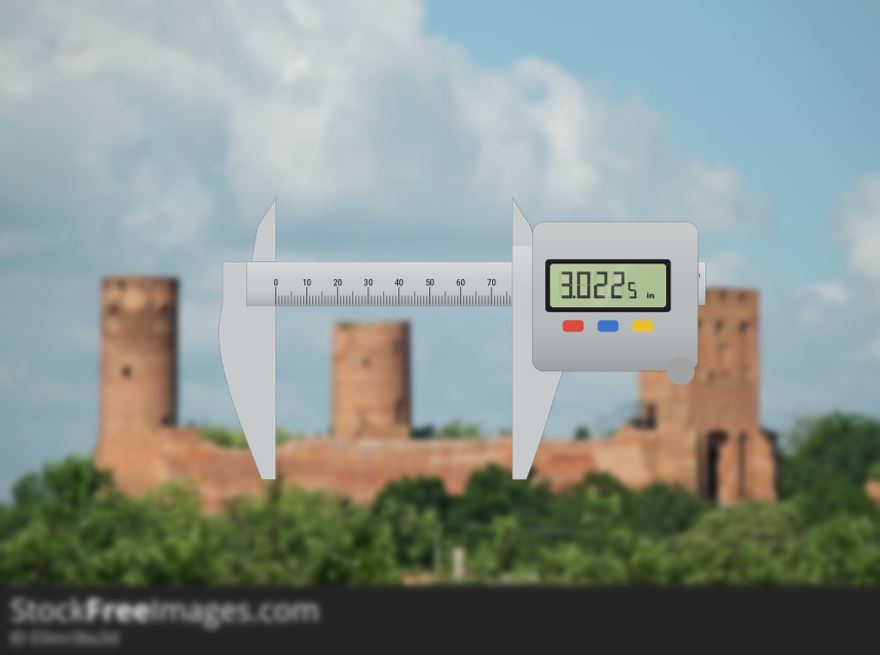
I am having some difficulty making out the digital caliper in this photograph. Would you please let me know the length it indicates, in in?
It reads 3.0225 in
